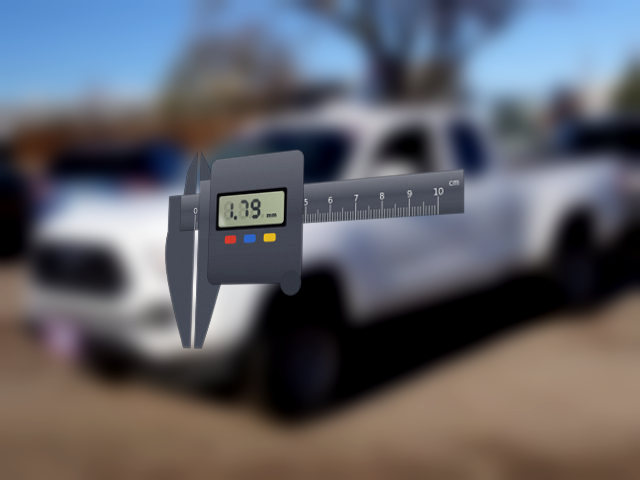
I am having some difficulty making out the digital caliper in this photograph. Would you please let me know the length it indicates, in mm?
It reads 1.79 mm
